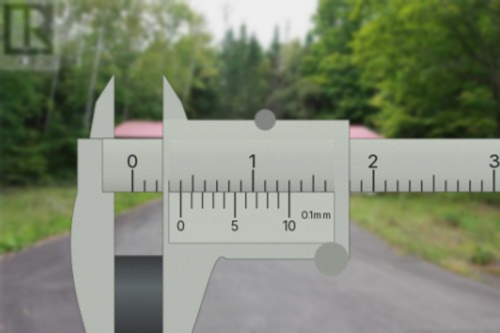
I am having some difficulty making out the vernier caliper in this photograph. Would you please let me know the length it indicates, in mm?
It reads 4.0 mm
